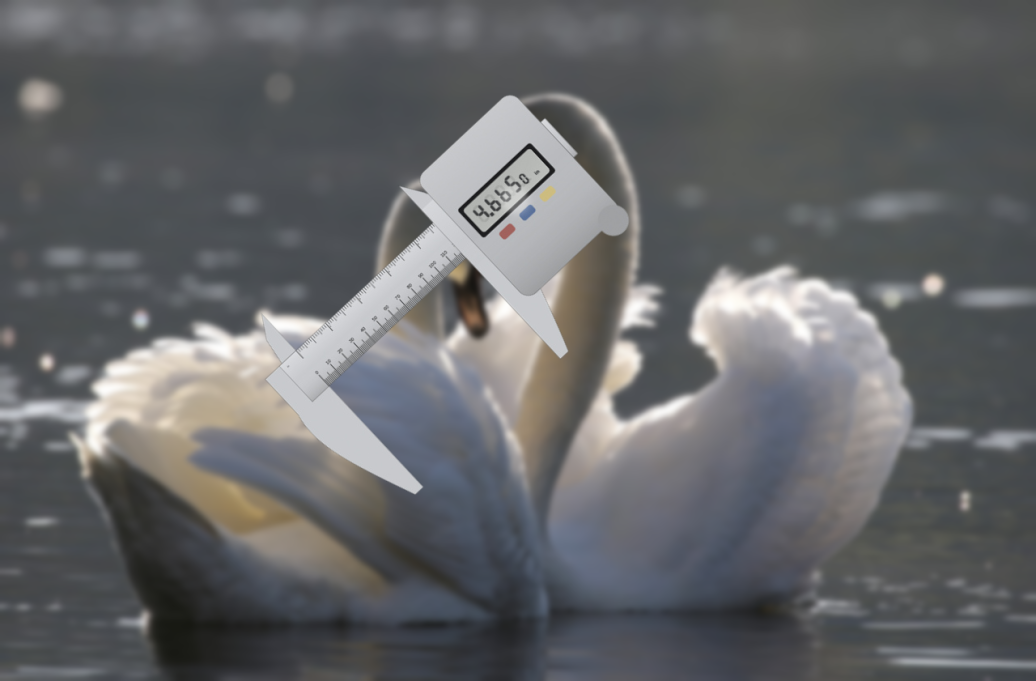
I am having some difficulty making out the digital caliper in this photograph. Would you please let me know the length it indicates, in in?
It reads 4.6650 in
